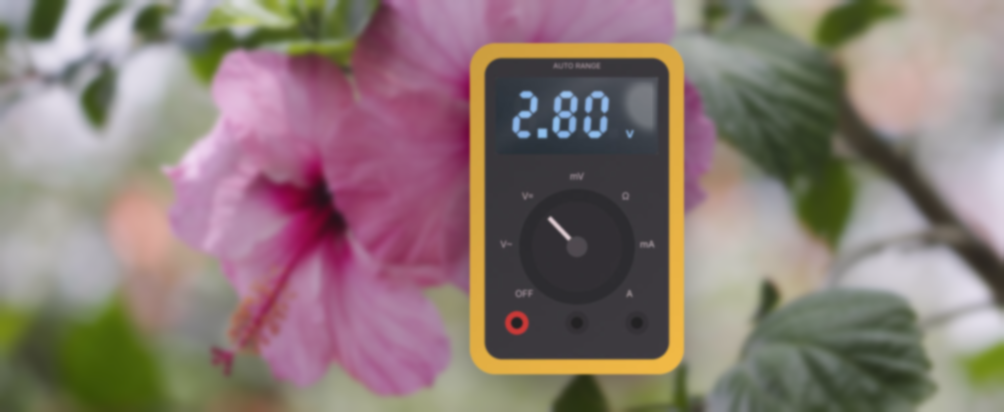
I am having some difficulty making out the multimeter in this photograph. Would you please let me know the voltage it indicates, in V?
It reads 2.80 V
